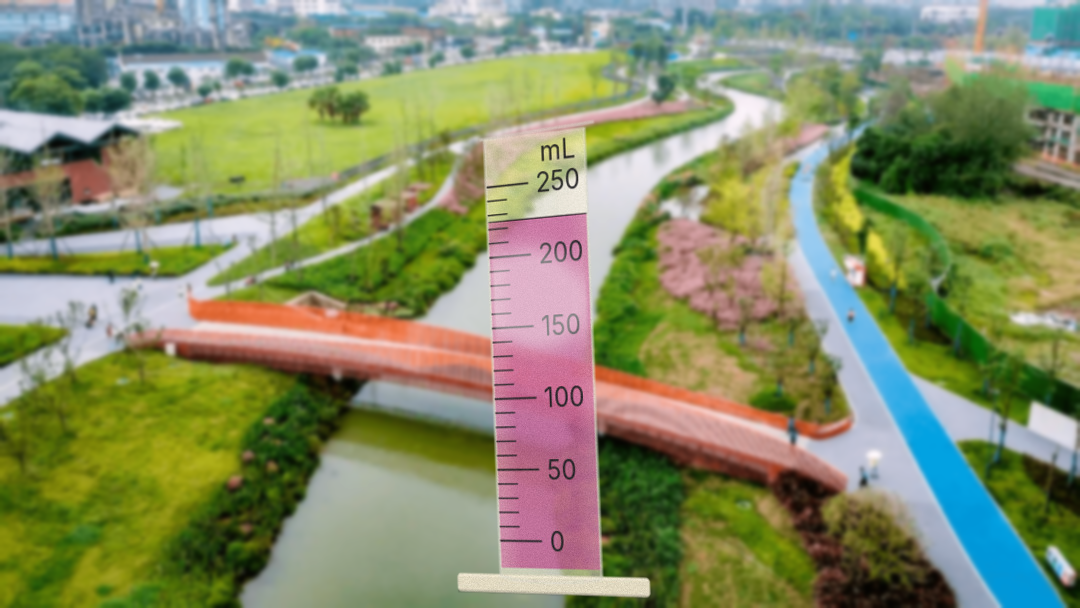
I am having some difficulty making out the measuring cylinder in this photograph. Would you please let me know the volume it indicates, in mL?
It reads 225 mL
